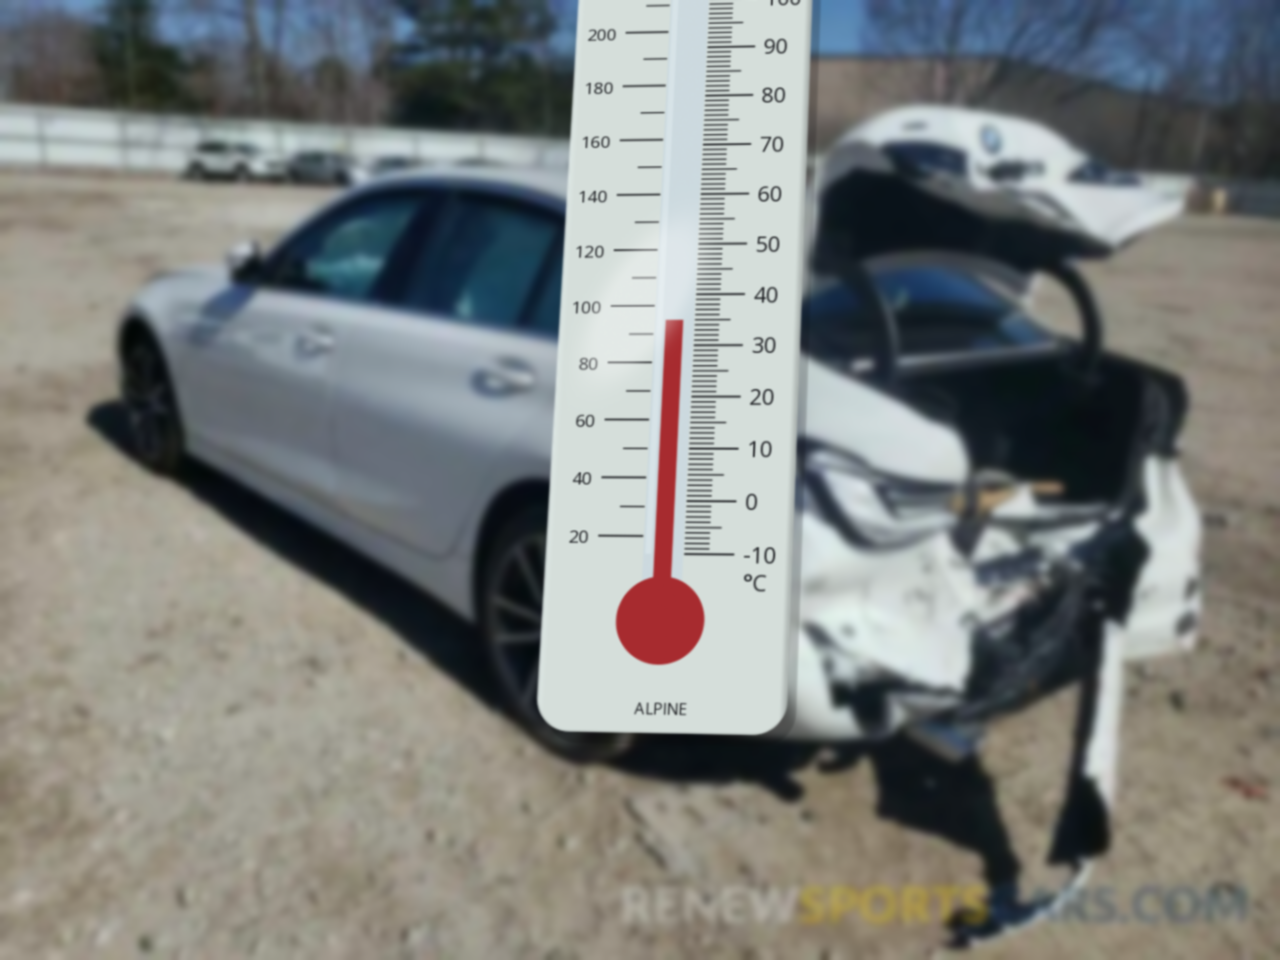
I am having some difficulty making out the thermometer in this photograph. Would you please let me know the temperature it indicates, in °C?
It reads 35 °C
